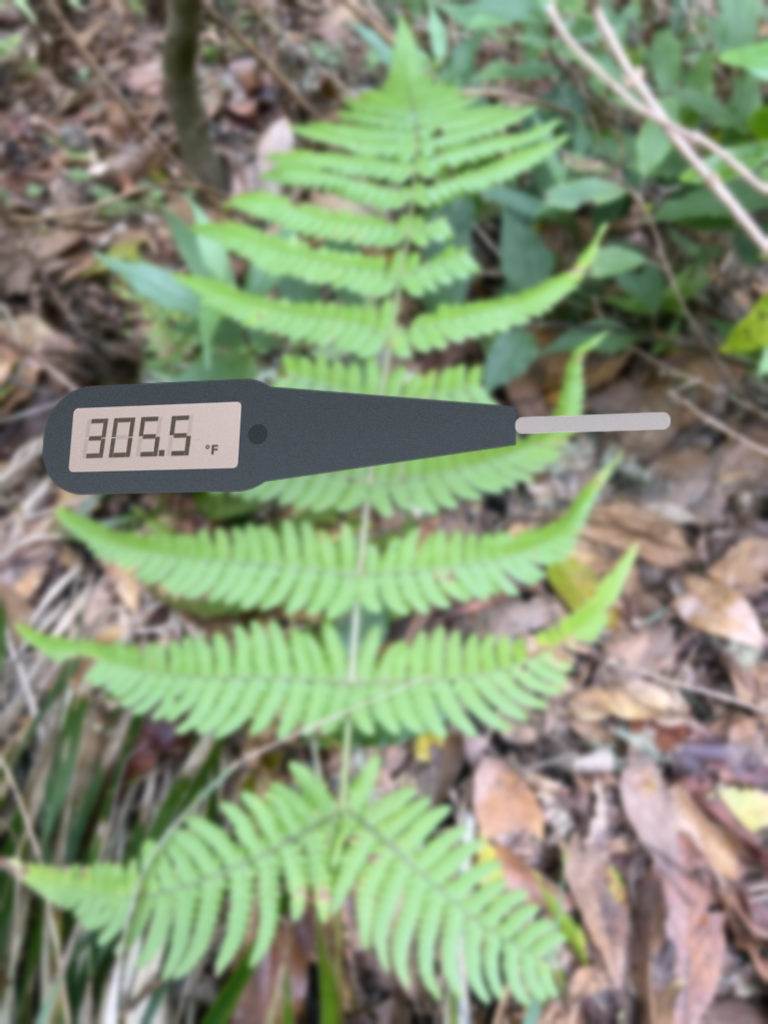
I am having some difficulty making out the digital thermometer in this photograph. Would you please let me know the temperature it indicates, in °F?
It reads 305.5 °F
